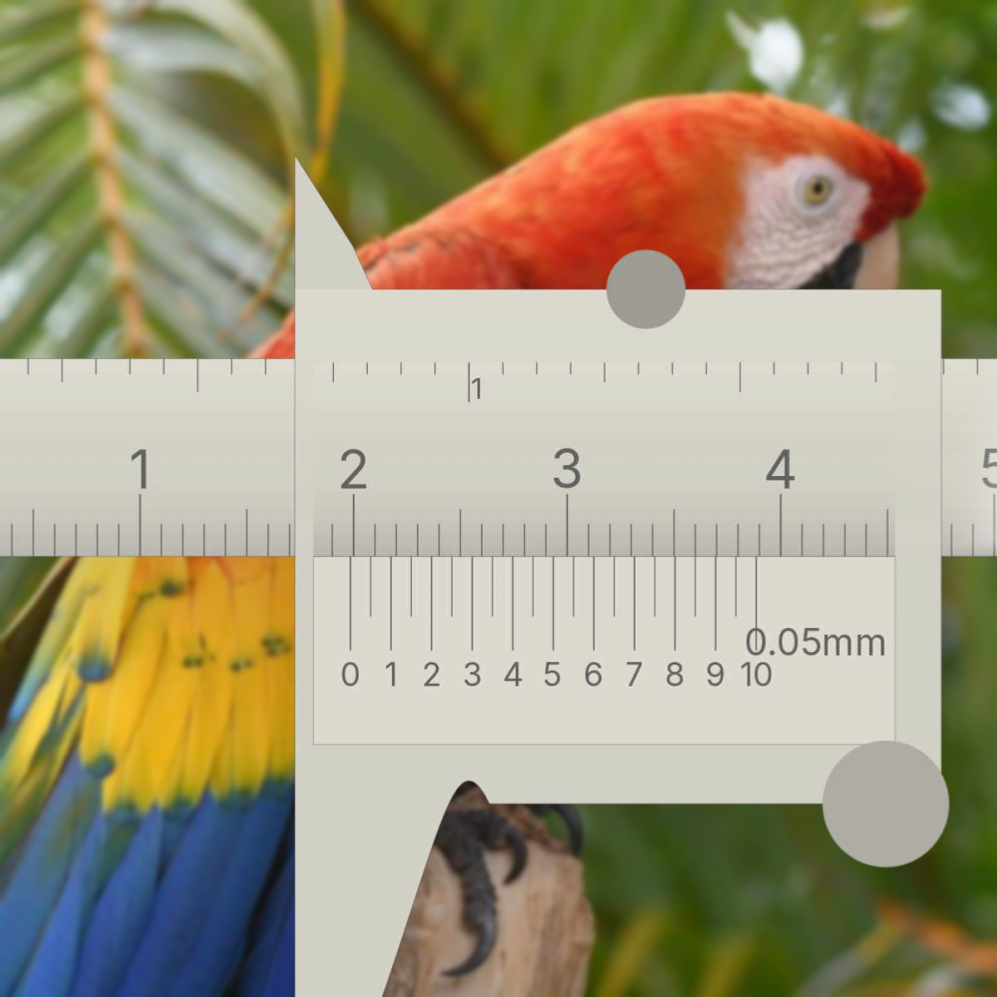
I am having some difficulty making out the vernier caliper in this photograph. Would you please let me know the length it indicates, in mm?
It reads 19.85 mm
